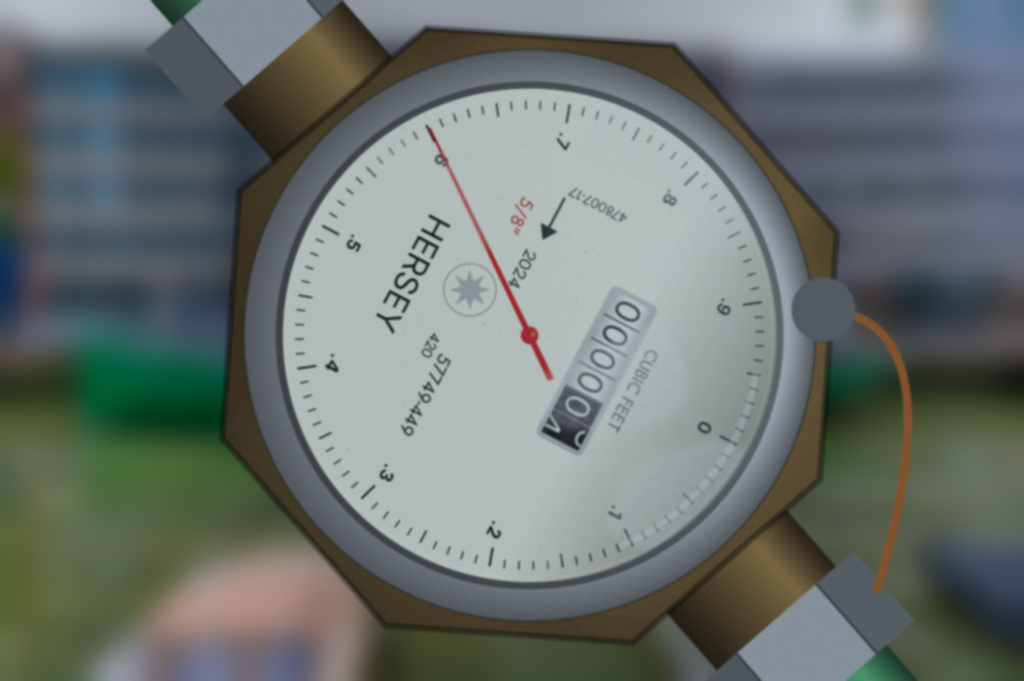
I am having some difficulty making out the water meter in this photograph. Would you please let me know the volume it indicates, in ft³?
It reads 3.60 ft³
